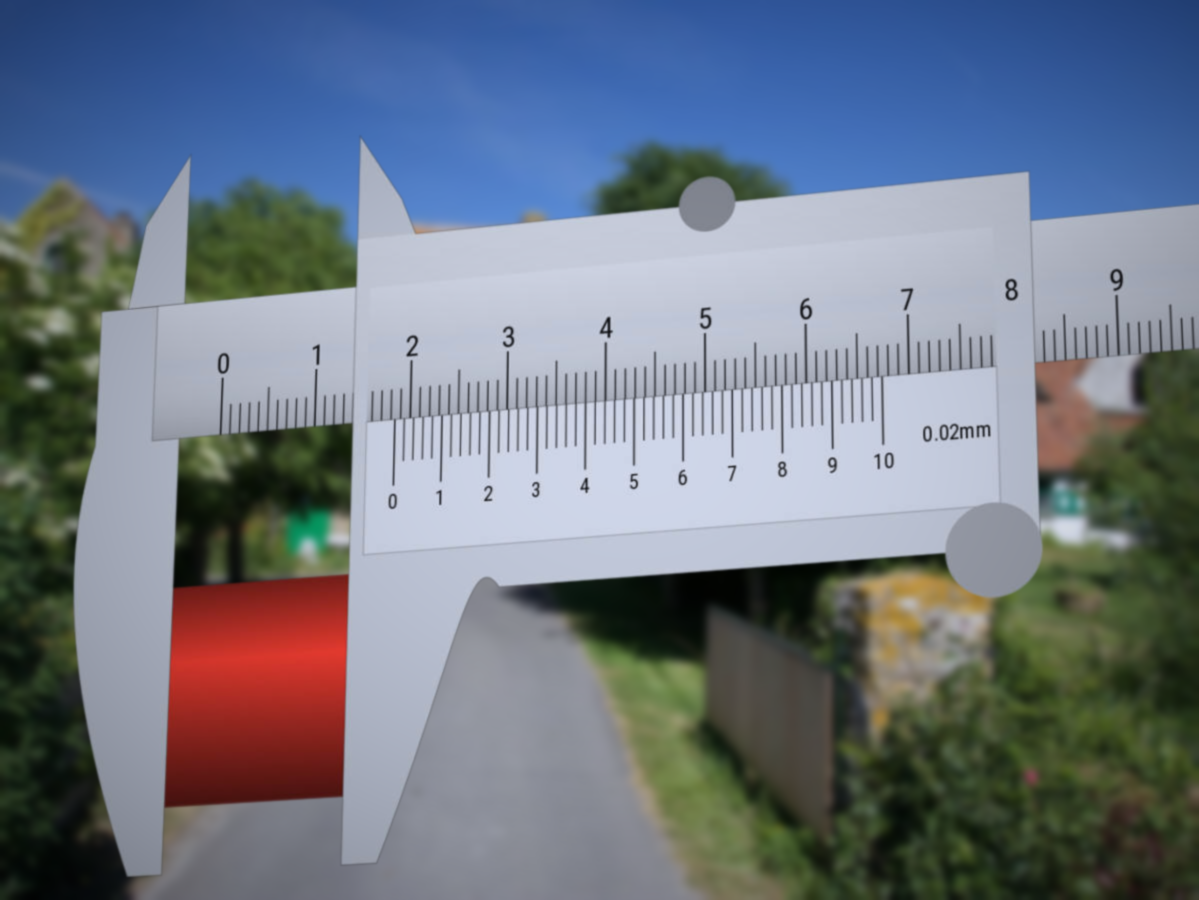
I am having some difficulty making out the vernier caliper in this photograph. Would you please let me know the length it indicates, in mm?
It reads 18.4 mm
